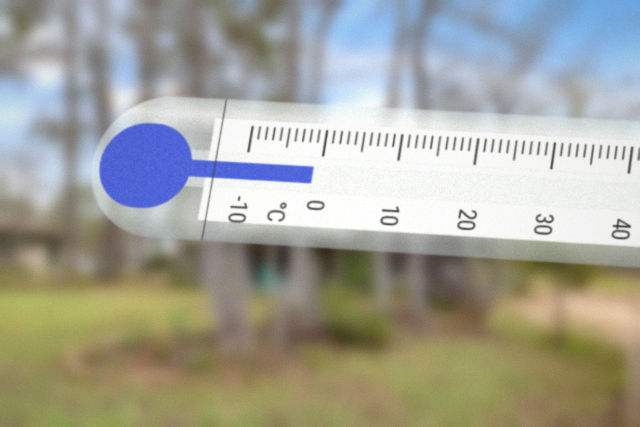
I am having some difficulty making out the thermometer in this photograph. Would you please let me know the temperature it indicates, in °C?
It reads -1 °C
